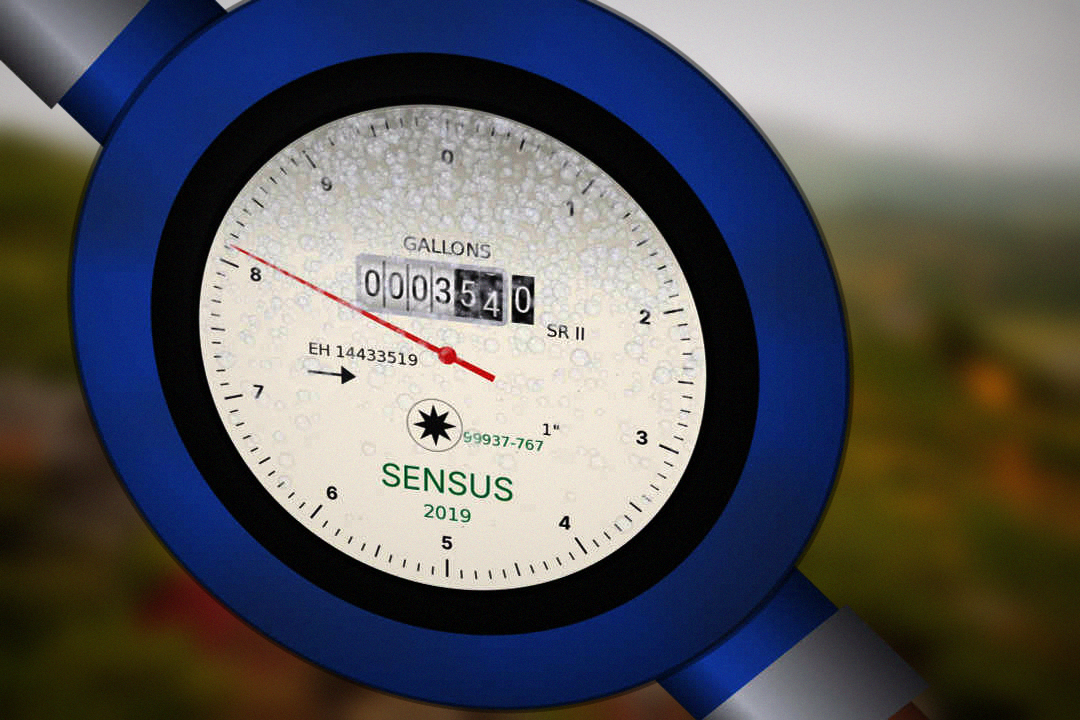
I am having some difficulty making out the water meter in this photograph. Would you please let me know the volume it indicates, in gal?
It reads 3538.1 gal
